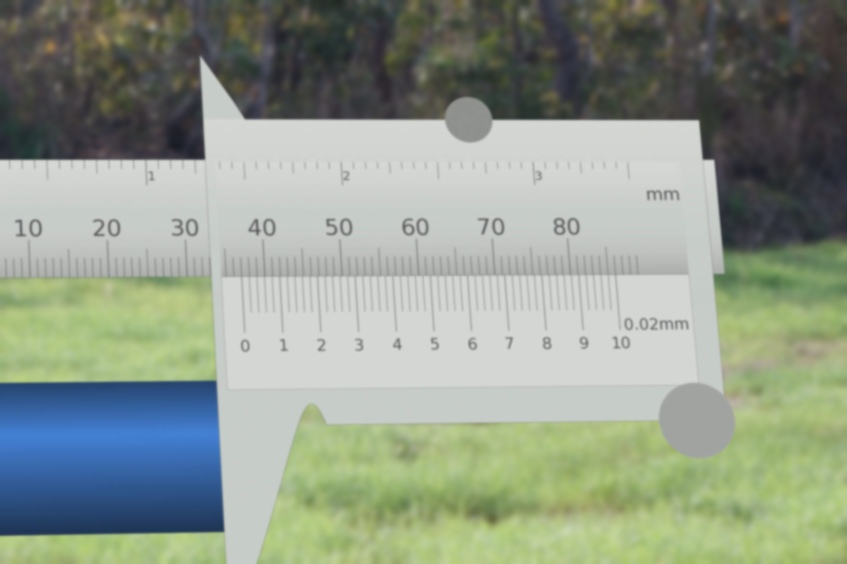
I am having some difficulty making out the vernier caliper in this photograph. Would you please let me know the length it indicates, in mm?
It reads 37.0 mm
